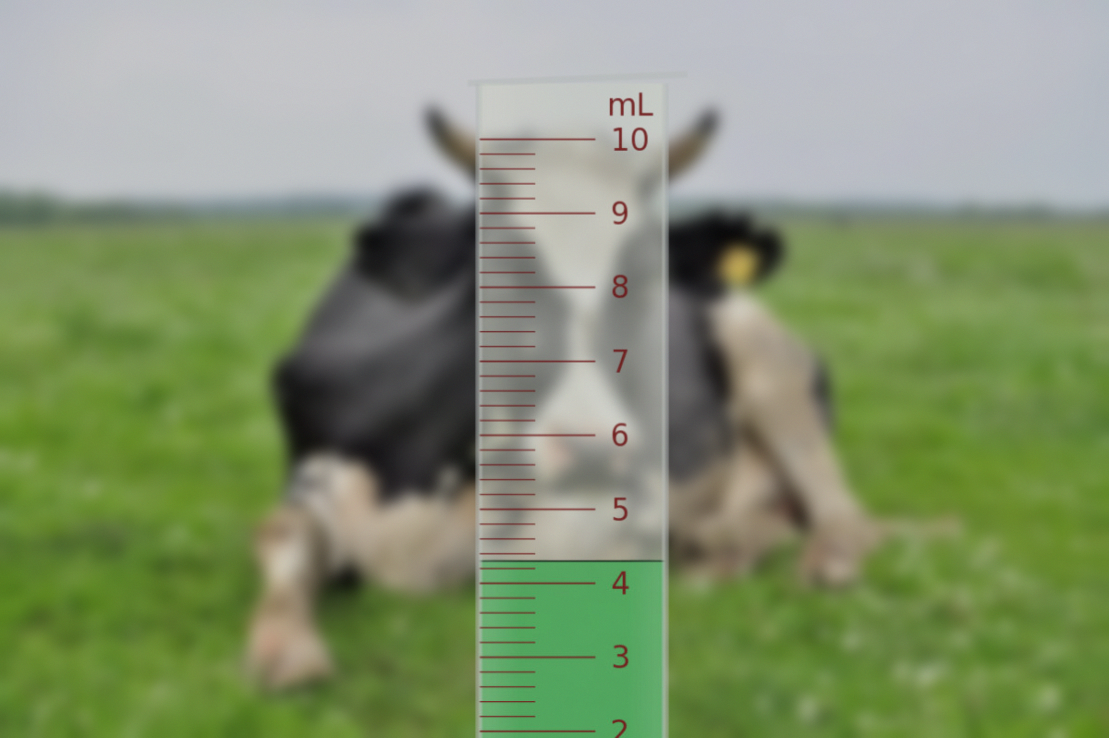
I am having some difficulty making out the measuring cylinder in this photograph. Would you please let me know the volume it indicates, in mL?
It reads 4.3 mL
